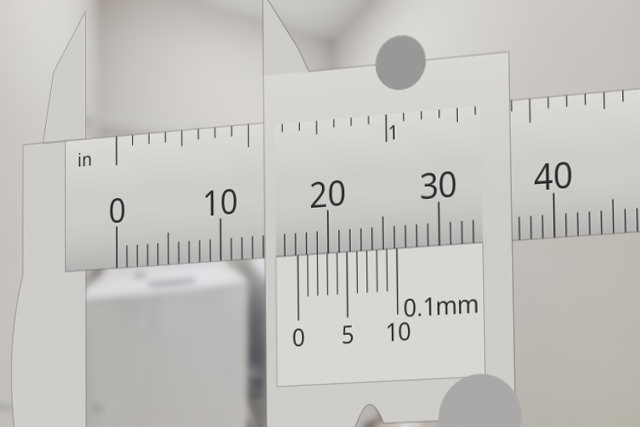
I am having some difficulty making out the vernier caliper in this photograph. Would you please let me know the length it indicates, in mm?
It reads 17.2 mm
